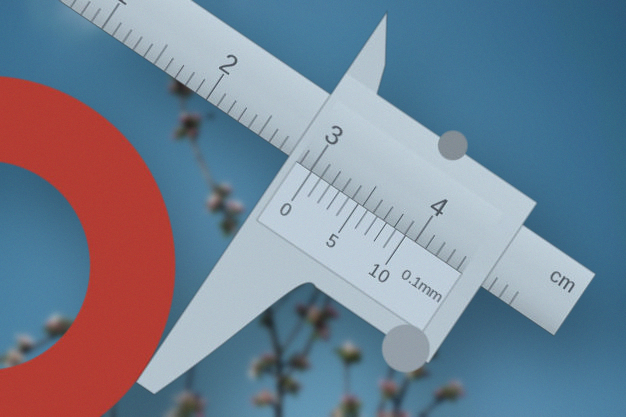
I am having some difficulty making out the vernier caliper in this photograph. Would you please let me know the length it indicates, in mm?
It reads 30.1 mm
